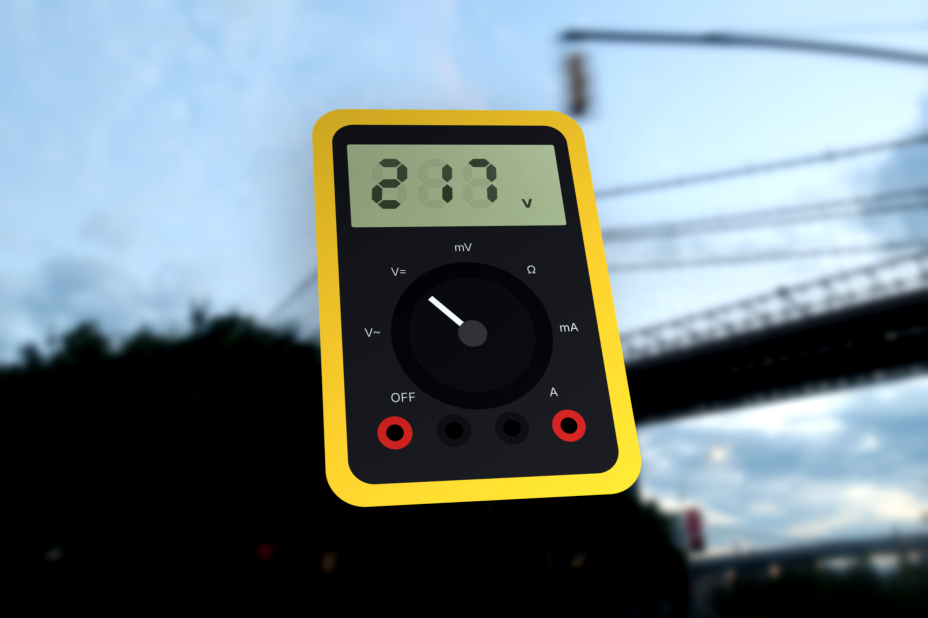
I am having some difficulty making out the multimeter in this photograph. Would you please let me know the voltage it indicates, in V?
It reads 217 V
